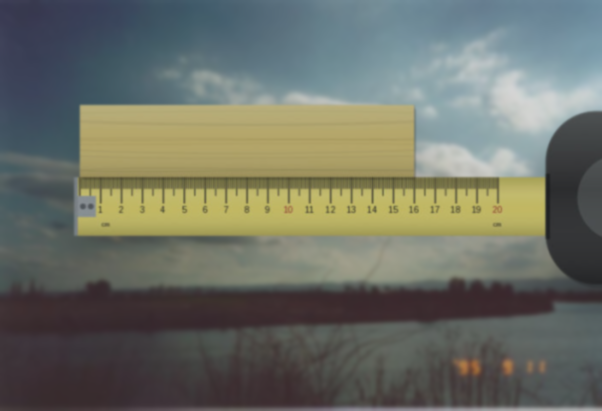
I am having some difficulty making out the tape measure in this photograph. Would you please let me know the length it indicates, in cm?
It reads 16 cm
